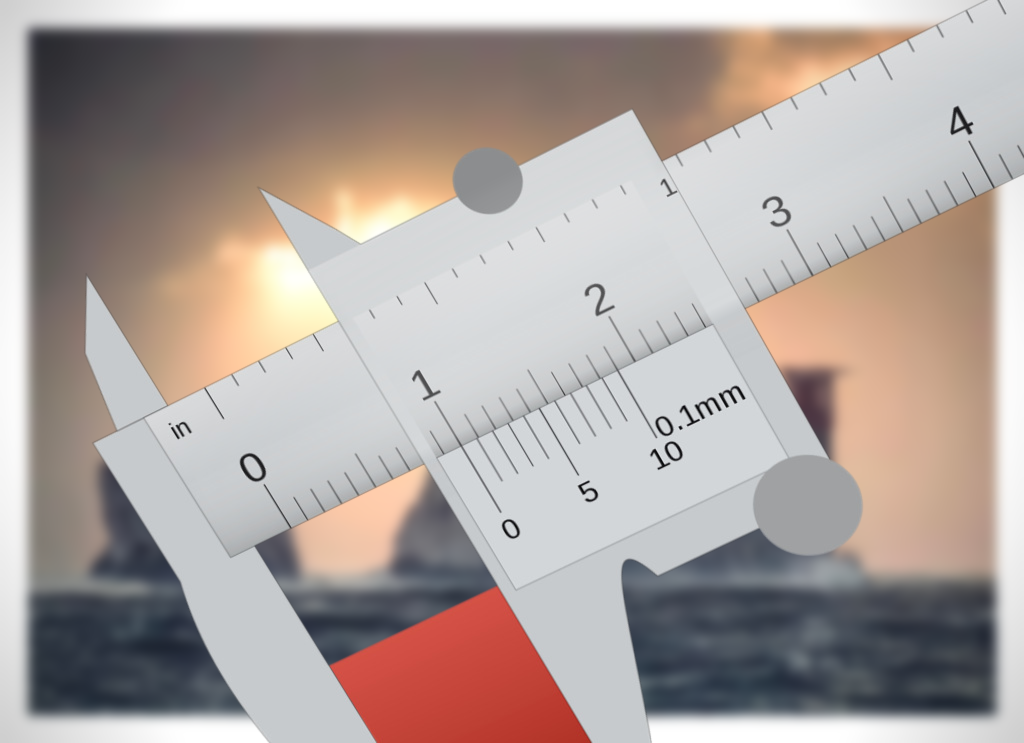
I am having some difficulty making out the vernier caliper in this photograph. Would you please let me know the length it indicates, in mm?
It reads 10.0 mm
